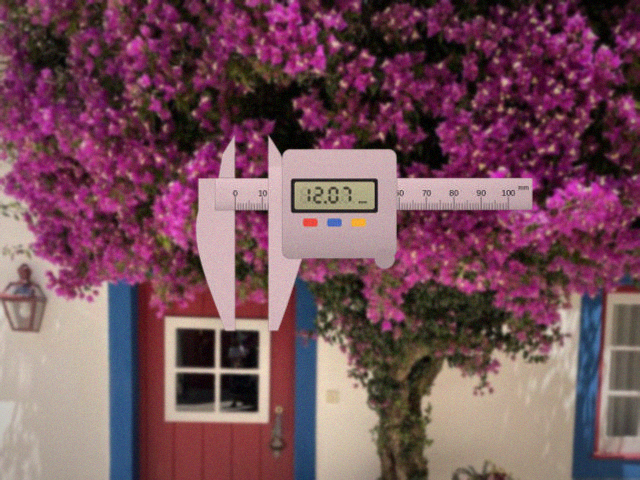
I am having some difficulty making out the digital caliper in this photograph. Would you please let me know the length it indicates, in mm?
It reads 12.07 mm
